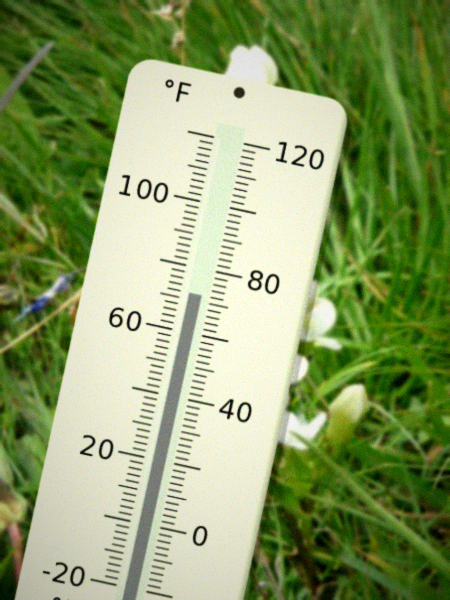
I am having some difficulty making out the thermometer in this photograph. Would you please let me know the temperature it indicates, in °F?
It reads 72 °F
